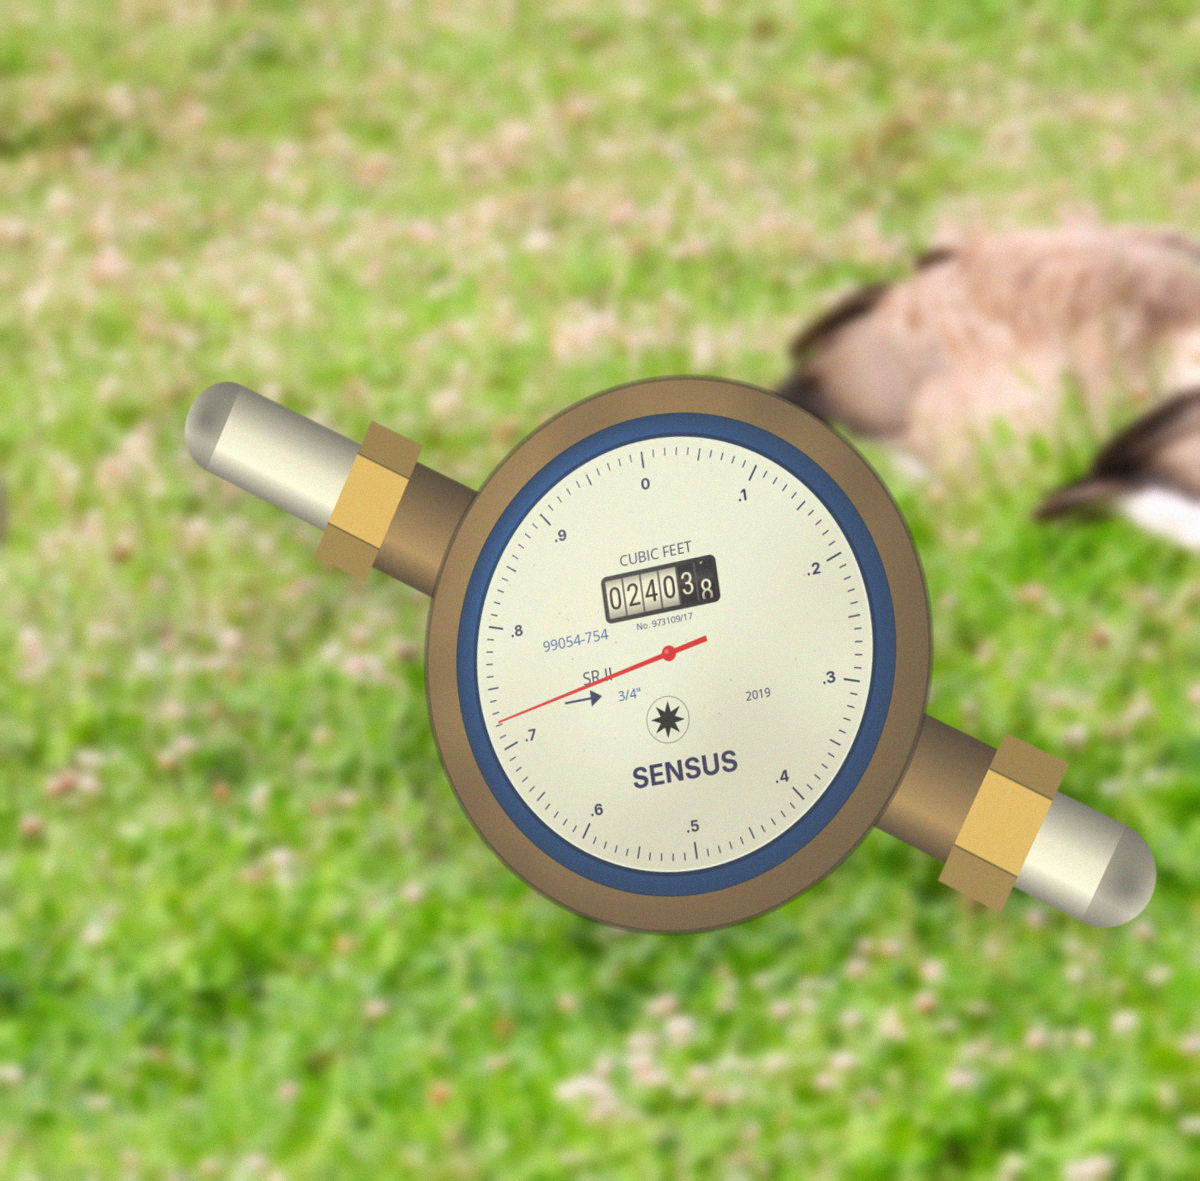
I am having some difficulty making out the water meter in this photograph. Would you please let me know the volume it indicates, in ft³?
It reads 24037.72 ft³
